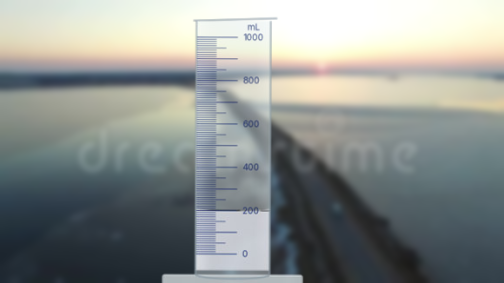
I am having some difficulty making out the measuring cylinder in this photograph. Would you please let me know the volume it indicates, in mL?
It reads 200 mL
